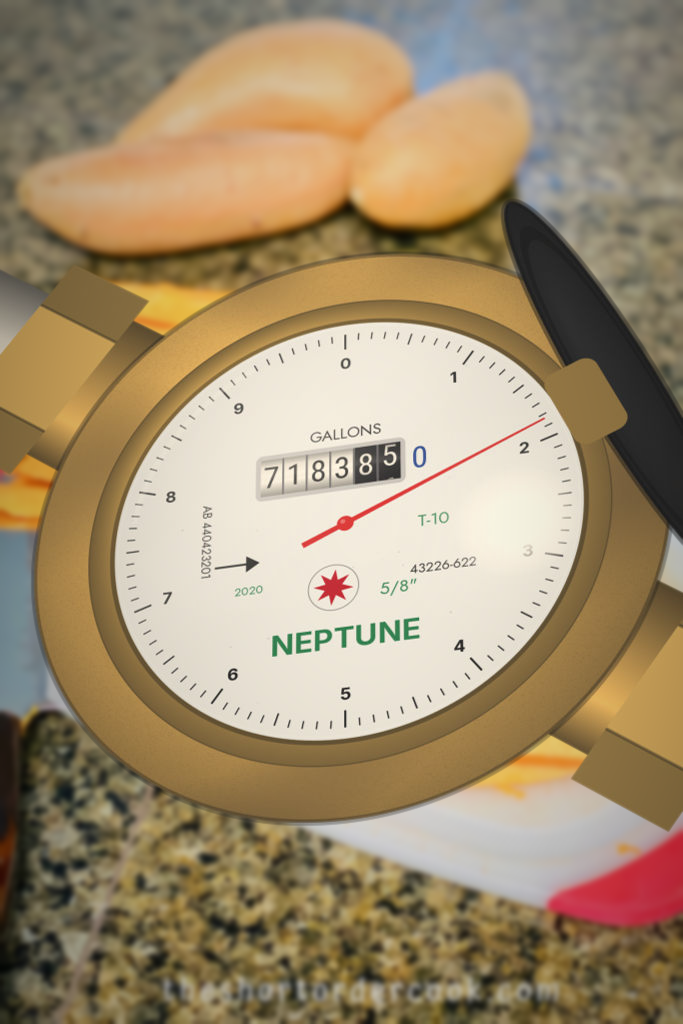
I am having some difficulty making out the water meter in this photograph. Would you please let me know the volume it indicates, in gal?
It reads 7183851.8 gal
